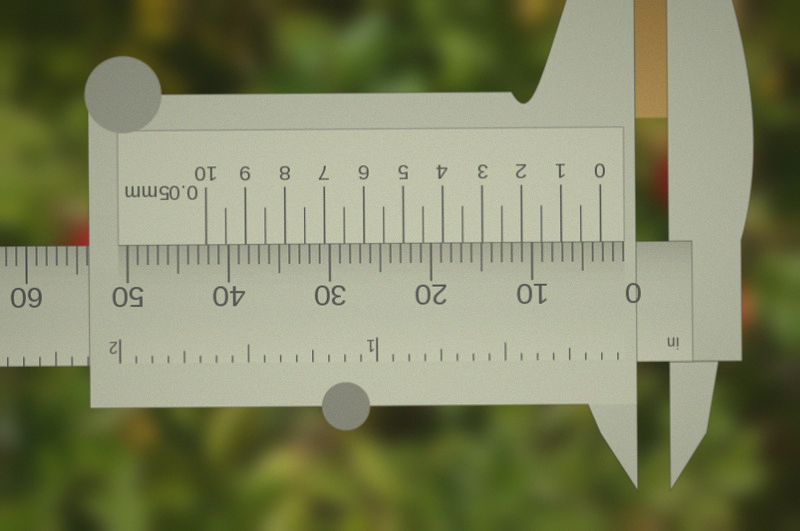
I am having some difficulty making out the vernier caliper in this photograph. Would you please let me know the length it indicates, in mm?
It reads 3.2 mm
